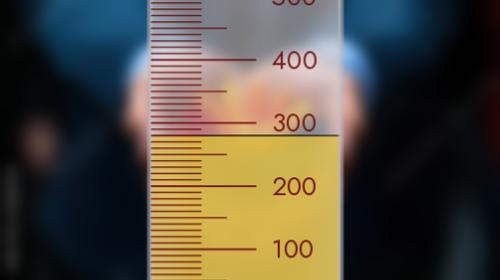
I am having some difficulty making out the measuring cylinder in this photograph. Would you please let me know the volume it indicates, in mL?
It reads 280 mL
